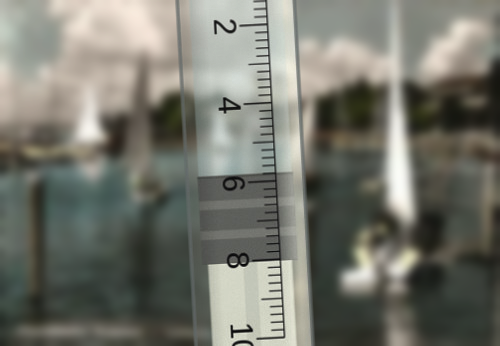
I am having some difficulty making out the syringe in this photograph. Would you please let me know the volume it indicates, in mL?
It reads 5.8 mL
